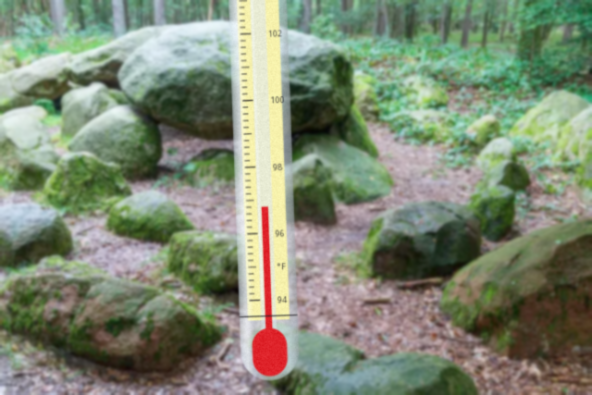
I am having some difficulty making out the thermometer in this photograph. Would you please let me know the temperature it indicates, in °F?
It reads 96.8 °F
